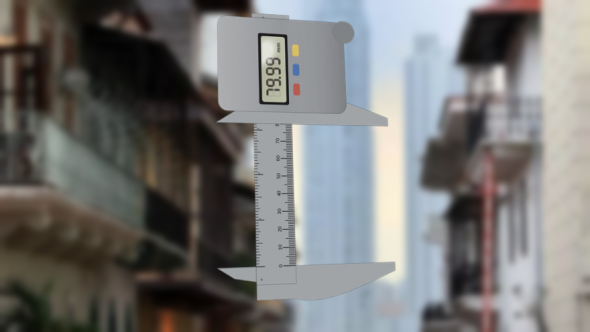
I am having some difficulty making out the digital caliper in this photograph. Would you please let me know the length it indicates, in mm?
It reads 79.99 mm
